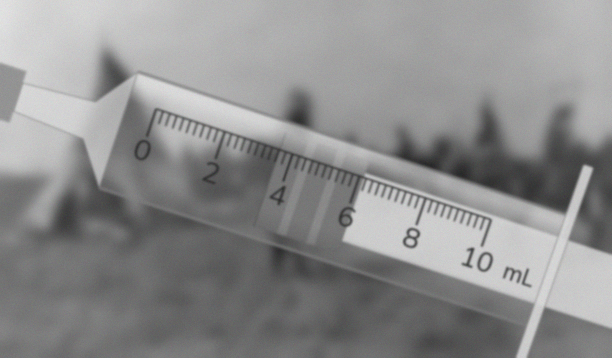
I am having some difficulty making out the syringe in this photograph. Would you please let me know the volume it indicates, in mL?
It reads 3.6 mL
